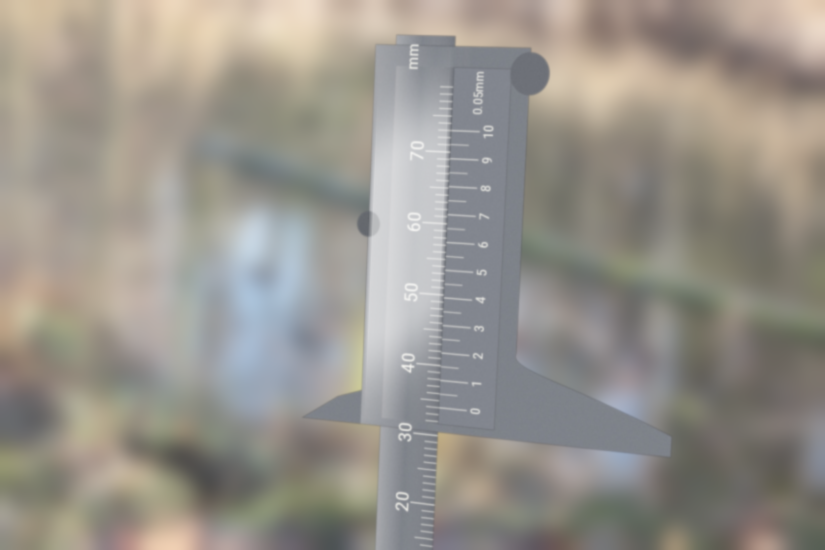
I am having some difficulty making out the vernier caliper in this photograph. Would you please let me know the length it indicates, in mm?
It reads 34.0 mm
